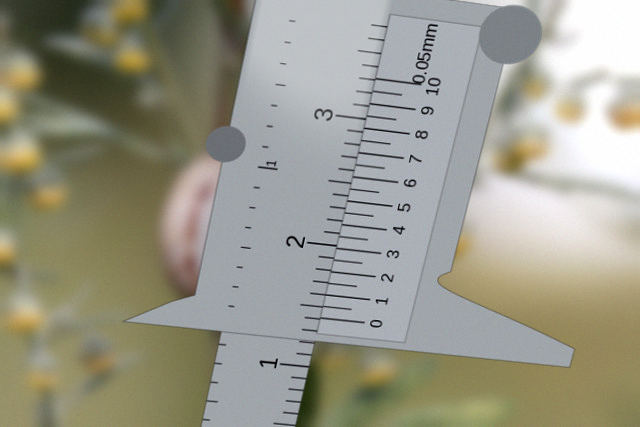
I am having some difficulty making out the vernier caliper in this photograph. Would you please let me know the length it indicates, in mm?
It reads 14.1 mm
